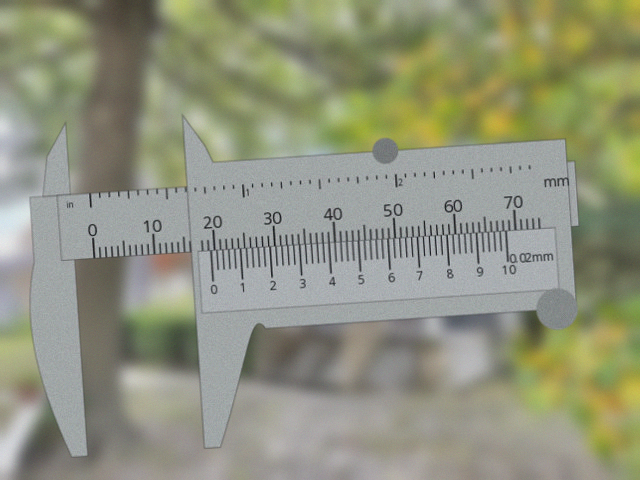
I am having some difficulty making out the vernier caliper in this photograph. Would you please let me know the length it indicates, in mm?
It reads 19.4 mm
